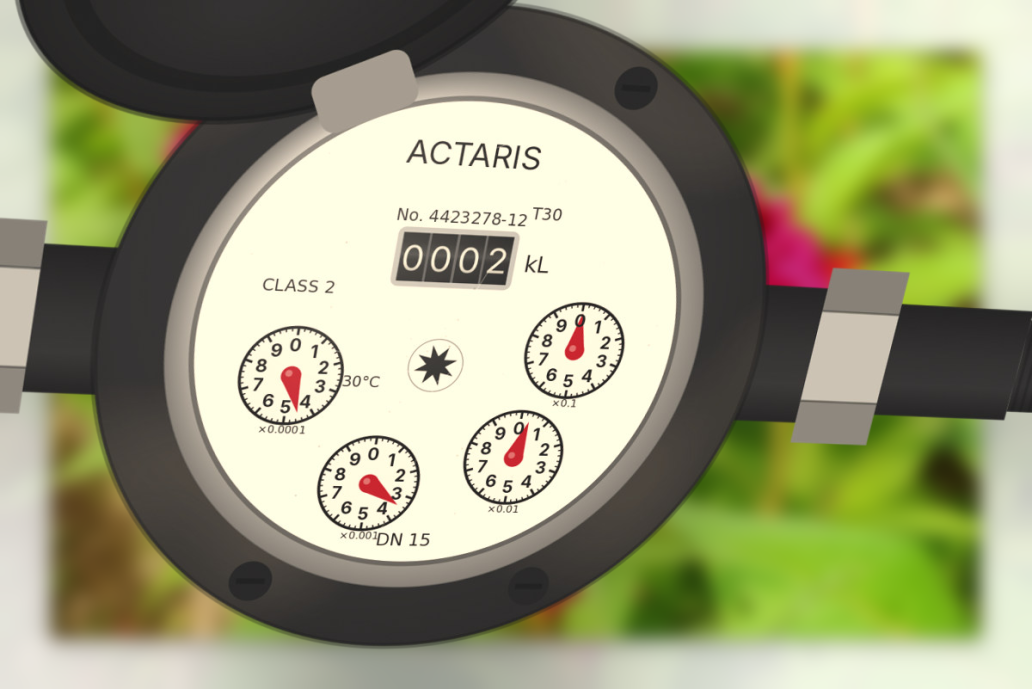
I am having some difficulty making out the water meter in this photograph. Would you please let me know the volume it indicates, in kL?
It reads 2.0034 kL
